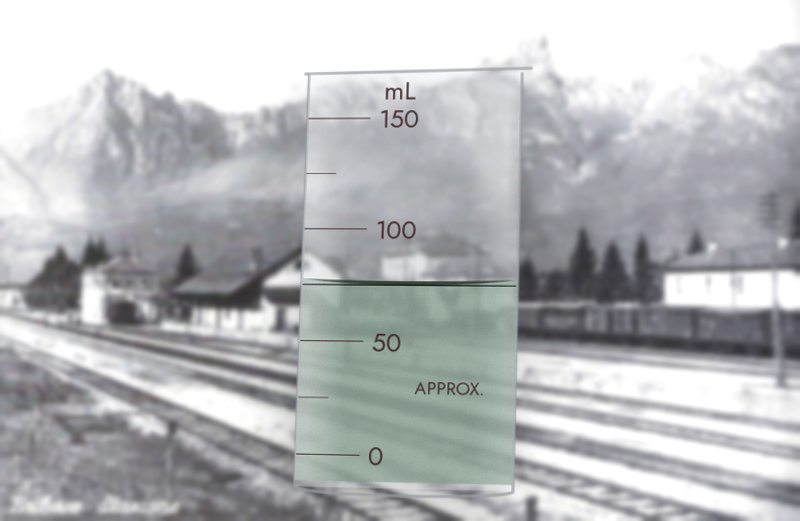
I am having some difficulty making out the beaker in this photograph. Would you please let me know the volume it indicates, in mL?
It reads 75 mL
